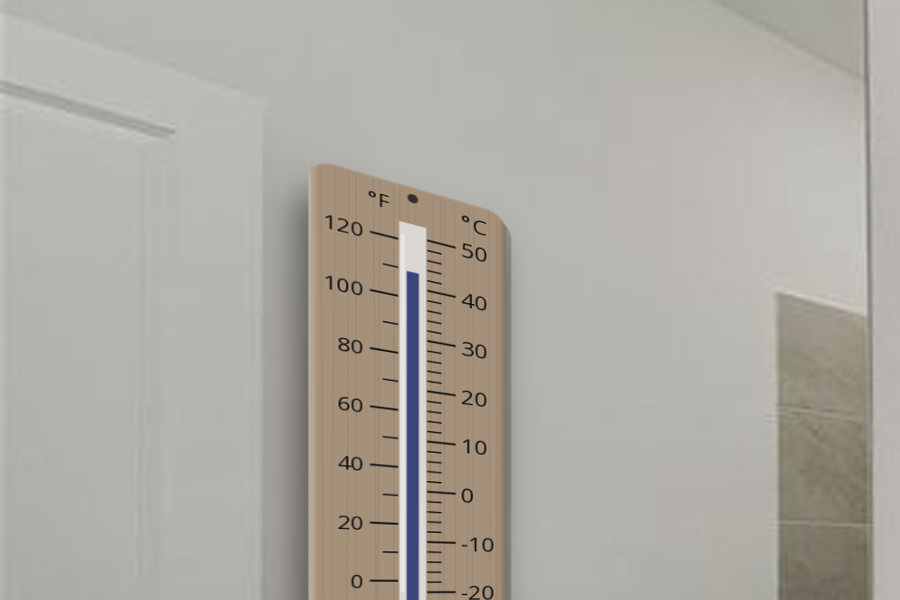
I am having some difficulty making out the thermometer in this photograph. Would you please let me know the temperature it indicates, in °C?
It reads 43 °C
